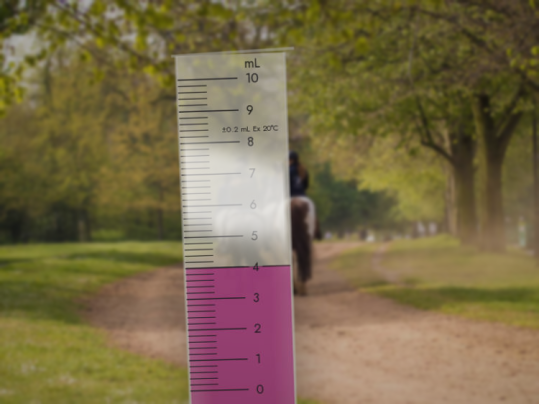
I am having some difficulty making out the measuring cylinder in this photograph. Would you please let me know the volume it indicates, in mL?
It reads 4 mL
